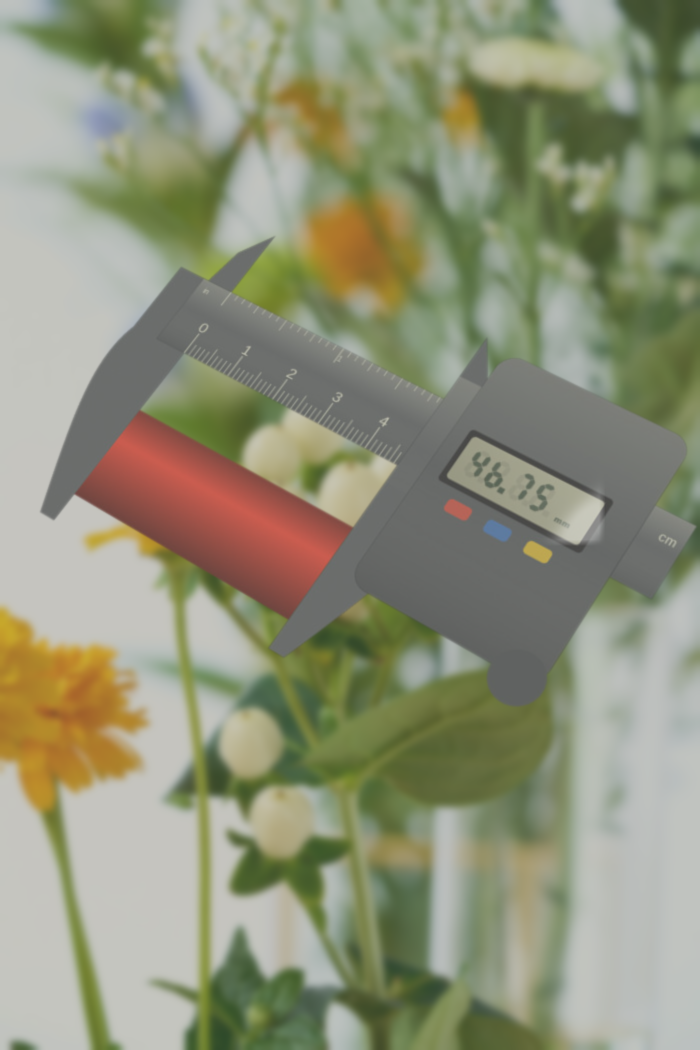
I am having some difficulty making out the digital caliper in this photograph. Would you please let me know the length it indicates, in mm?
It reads 46.75 mm
